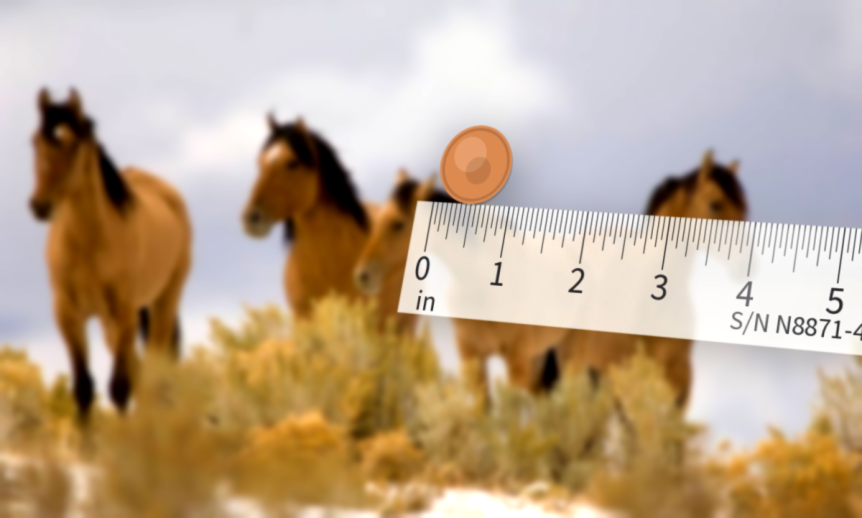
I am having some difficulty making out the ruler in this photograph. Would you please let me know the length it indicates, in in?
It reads 0.9375 in
